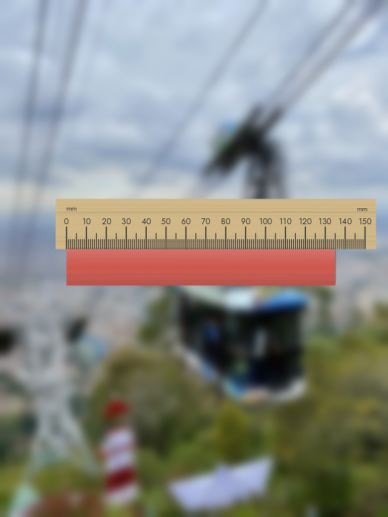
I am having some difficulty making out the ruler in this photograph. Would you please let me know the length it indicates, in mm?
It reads 135 mm
